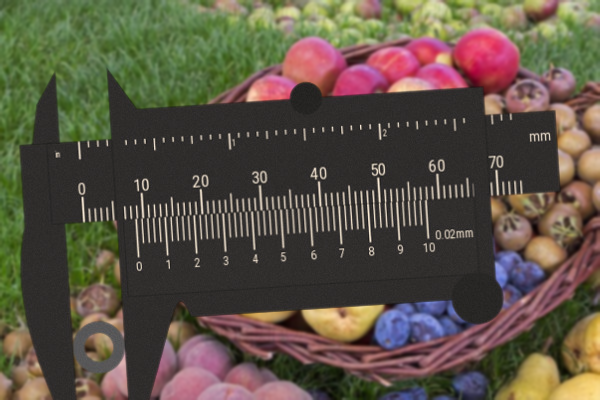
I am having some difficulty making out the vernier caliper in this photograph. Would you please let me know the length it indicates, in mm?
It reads 8.8 mm
